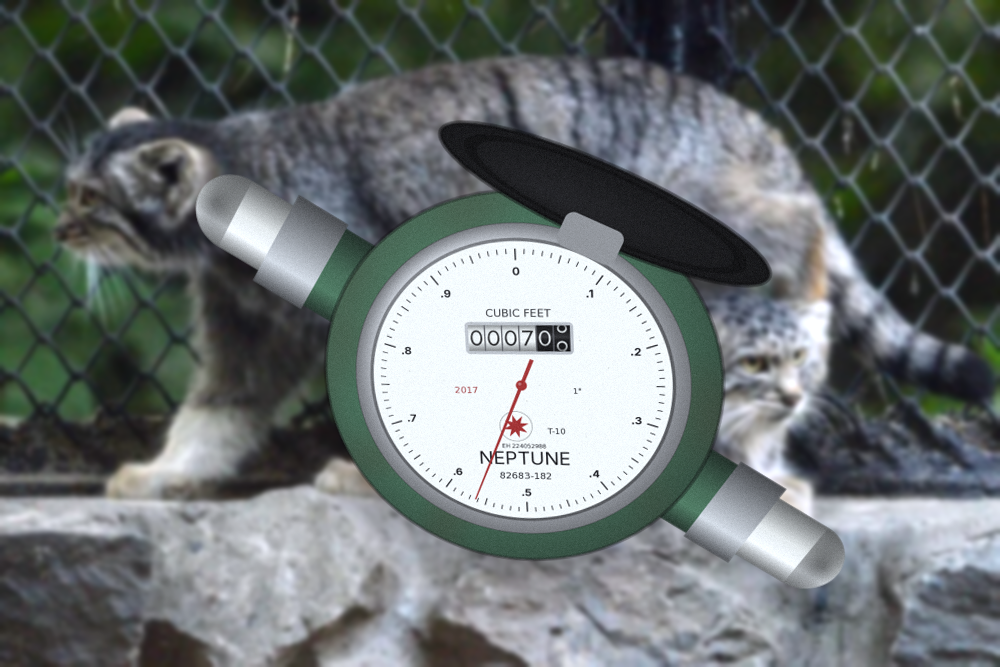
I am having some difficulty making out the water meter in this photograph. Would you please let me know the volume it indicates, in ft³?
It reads 708.56 ft³
